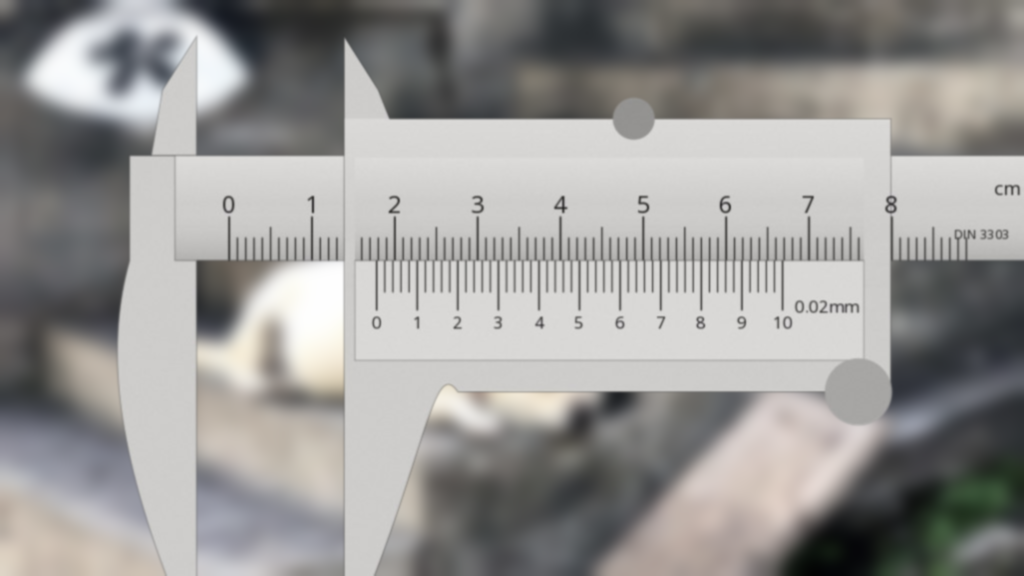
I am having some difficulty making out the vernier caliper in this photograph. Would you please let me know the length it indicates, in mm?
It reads 17.8 mm
